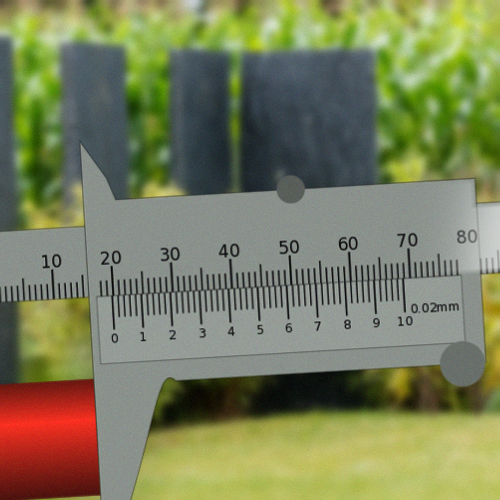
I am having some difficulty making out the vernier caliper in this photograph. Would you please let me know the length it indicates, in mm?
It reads 19.8 mm
